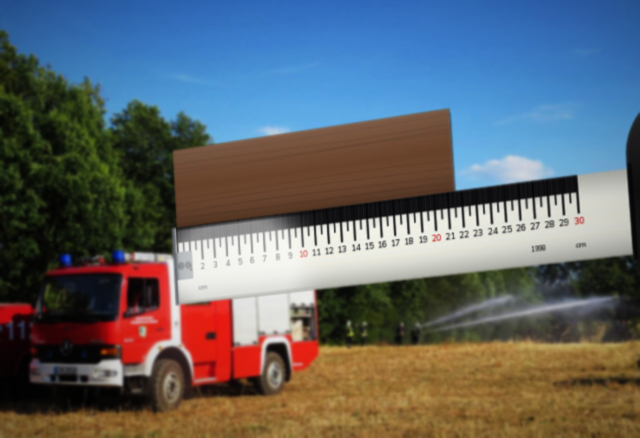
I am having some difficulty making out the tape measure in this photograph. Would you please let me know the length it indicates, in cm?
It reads 21.5 cm
